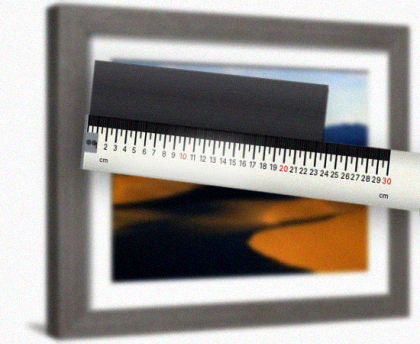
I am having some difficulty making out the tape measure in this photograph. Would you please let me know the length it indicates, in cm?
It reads 23.5 cm
